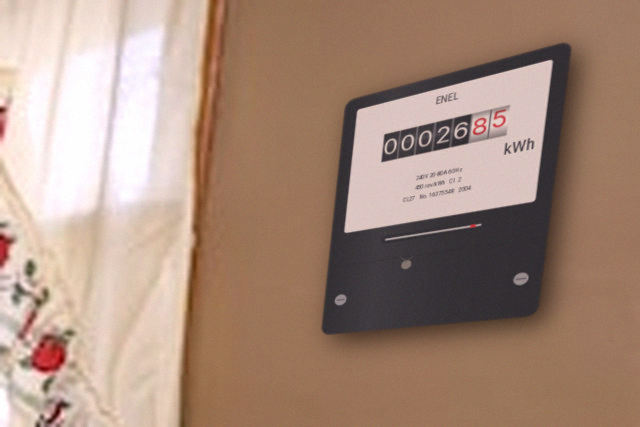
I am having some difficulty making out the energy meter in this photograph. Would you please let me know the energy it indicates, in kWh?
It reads 26.85 kWh
